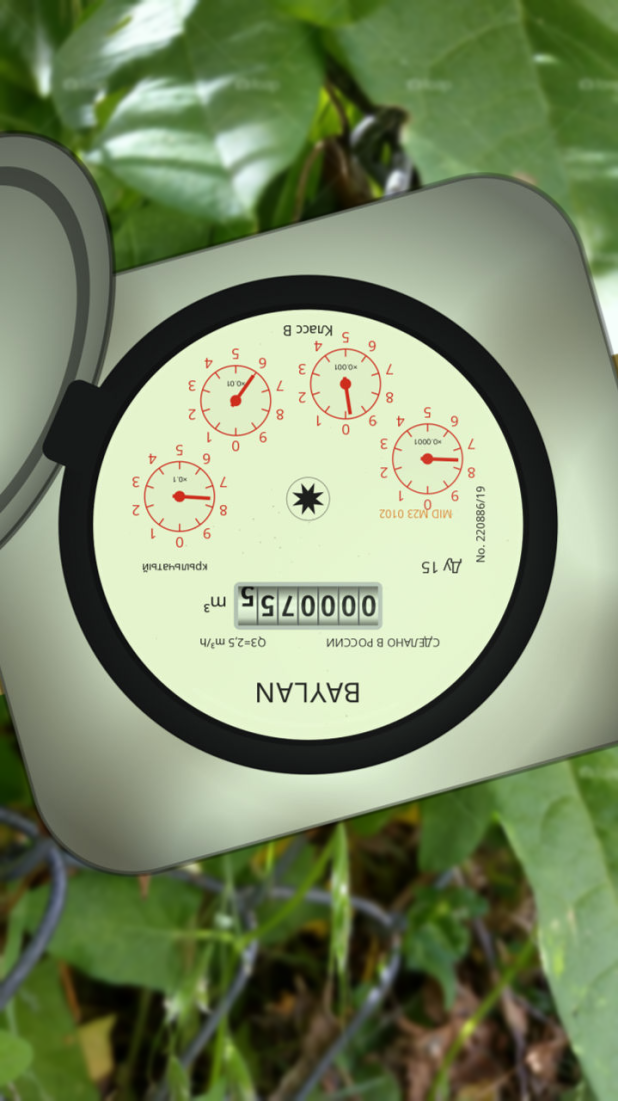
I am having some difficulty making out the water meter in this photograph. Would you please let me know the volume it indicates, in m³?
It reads 754.7597 m³
